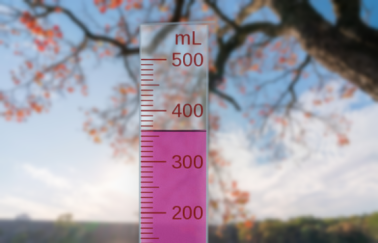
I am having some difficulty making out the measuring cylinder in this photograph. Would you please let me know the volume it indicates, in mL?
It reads 360 mL
